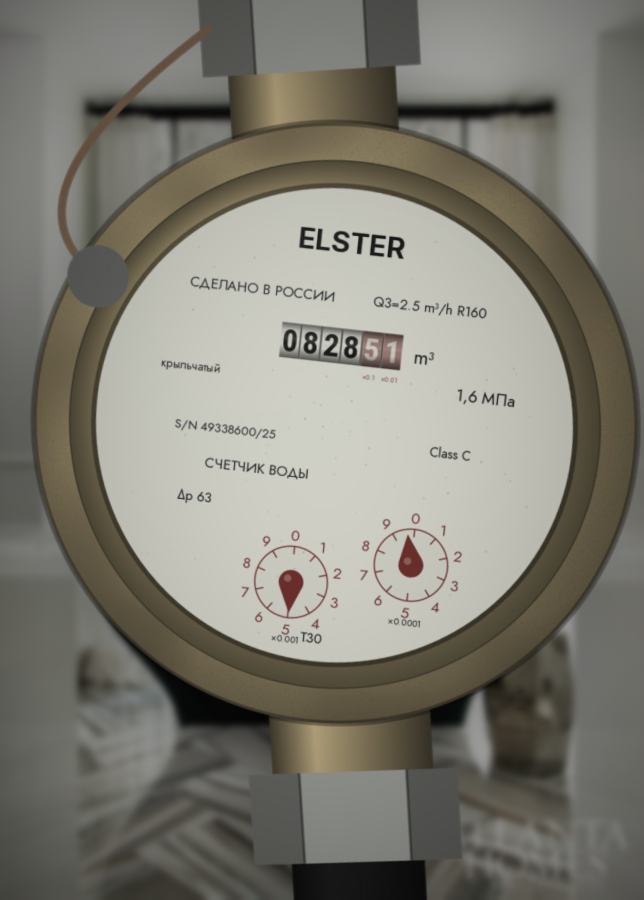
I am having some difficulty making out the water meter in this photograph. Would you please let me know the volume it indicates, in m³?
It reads 828.5149 m³
